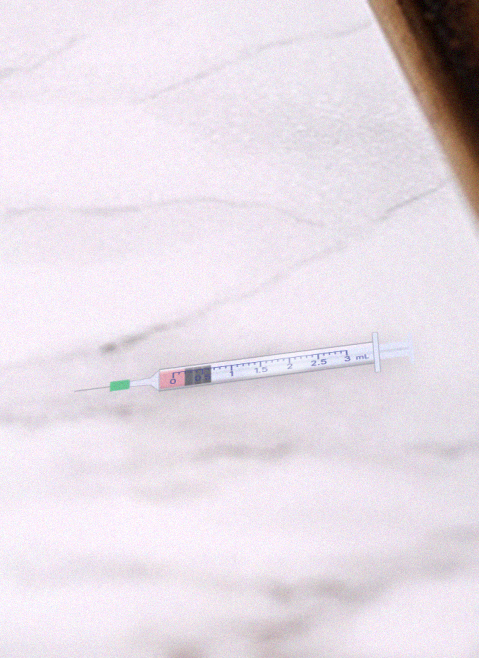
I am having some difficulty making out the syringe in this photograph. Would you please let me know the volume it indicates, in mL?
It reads 0.2 mL
